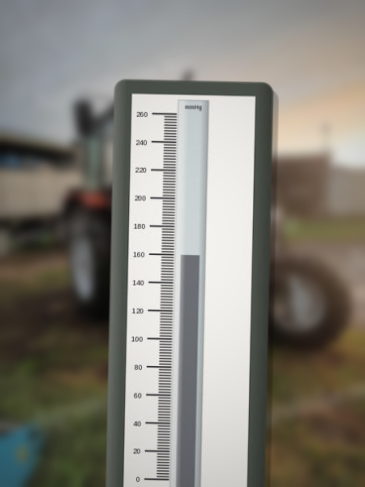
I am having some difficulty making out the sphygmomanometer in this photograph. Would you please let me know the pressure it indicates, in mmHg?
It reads 160 mmHg
